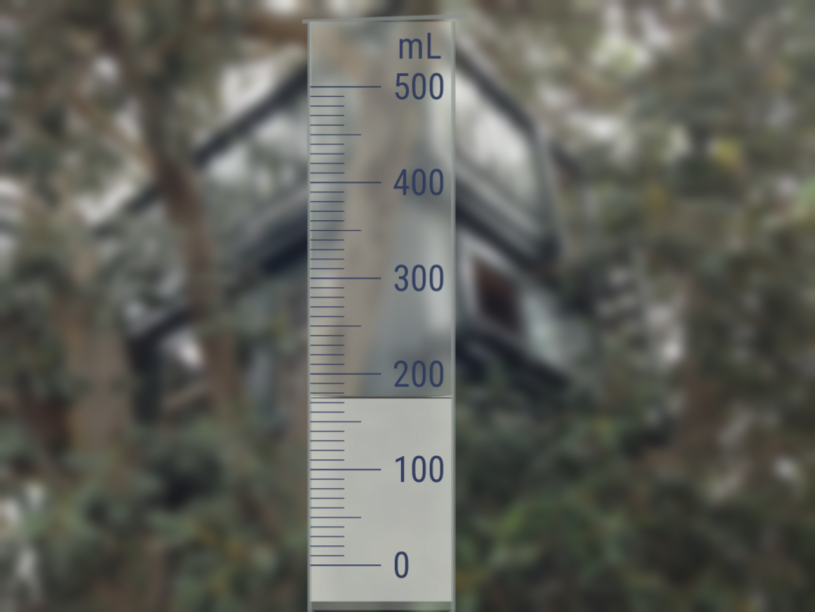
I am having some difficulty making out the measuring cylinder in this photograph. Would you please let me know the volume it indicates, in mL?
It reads 175 mL
